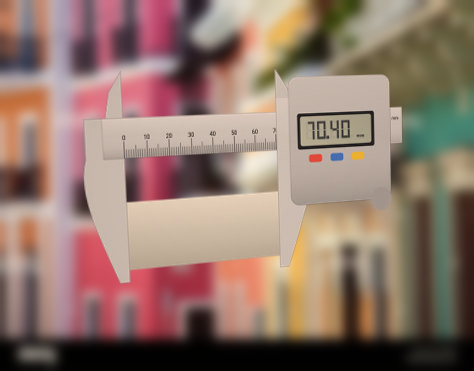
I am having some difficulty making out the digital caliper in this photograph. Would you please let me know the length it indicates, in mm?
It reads 70.40 mm
